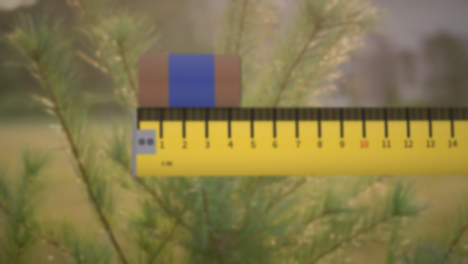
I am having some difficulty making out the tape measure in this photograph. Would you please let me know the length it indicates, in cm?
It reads 4.5 cm
